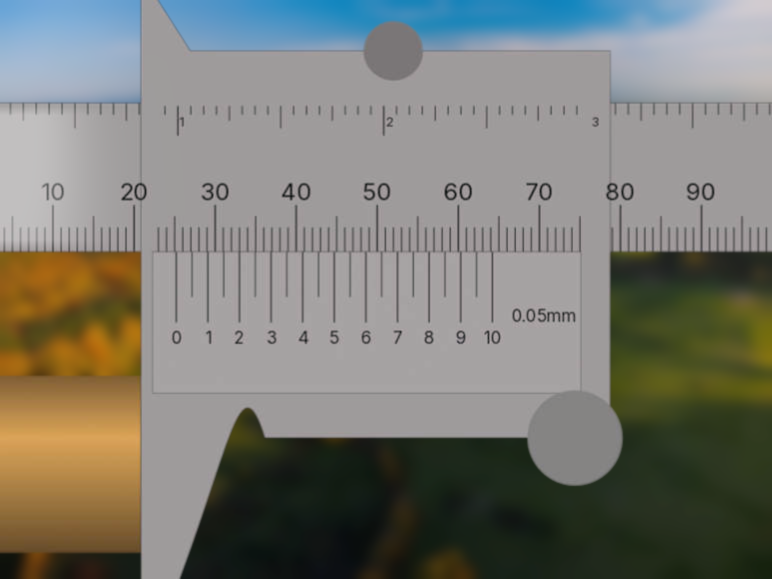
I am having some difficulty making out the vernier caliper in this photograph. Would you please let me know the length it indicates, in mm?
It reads 25.2 mm
